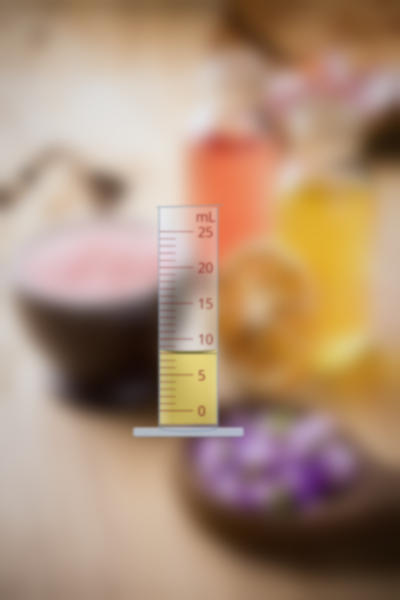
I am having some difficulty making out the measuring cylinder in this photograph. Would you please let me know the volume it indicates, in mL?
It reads 8 mL
